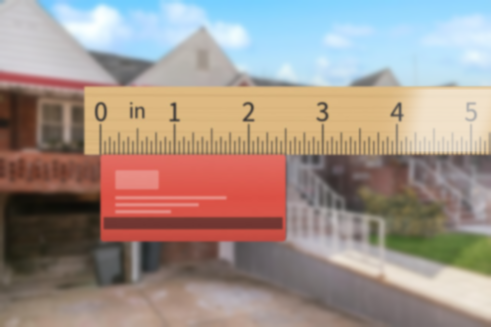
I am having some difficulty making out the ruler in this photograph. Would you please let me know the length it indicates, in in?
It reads 2.5 in
